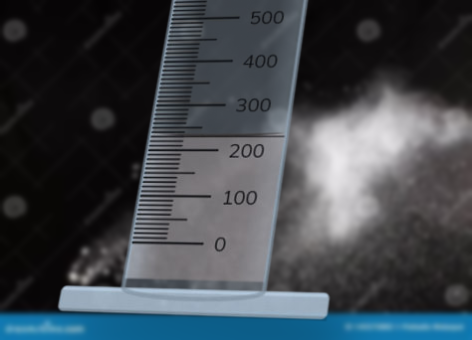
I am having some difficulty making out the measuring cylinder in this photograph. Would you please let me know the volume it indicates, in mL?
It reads 230 mL
